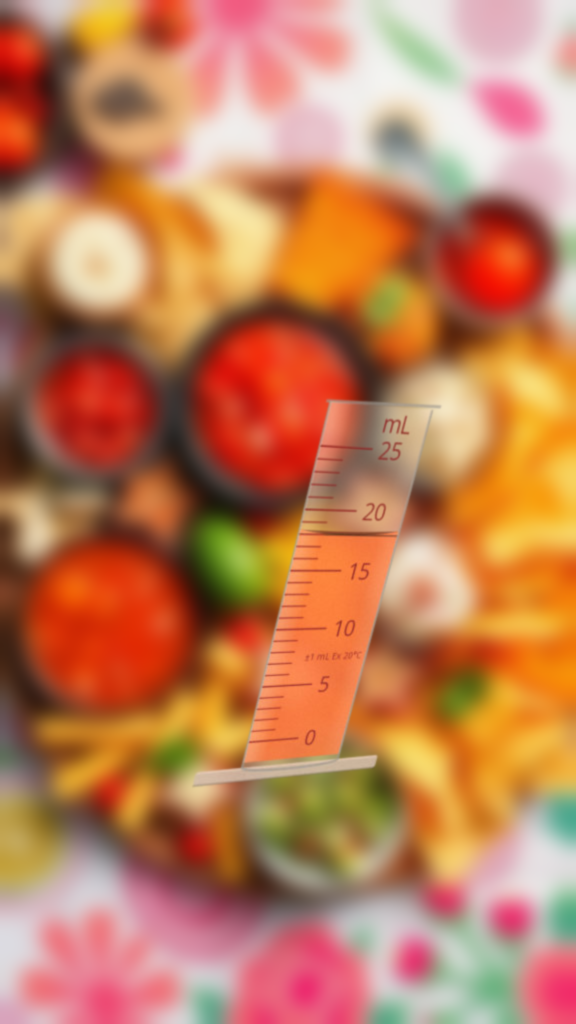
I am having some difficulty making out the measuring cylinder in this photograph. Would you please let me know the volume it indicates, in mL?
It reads 18 mL
